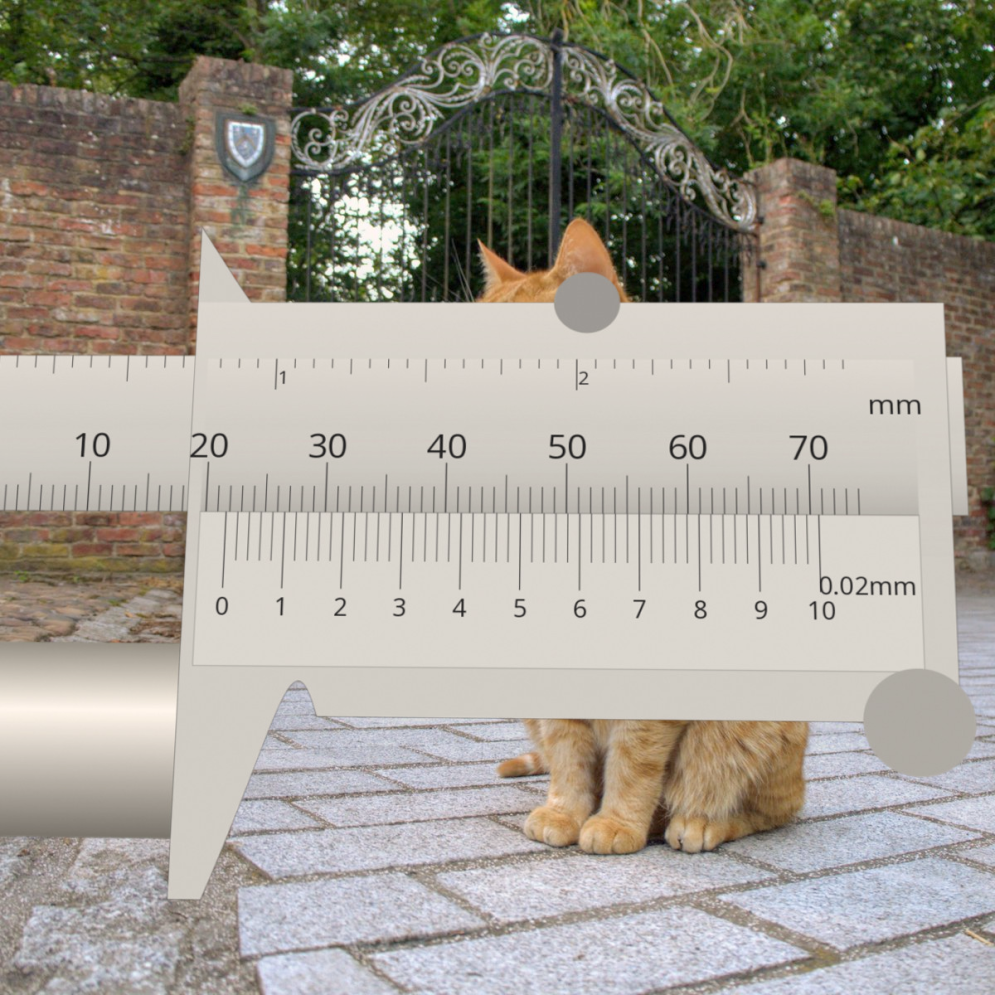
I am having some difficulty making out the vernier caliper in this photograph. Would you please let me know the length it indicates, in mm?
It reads 21.7 mm
